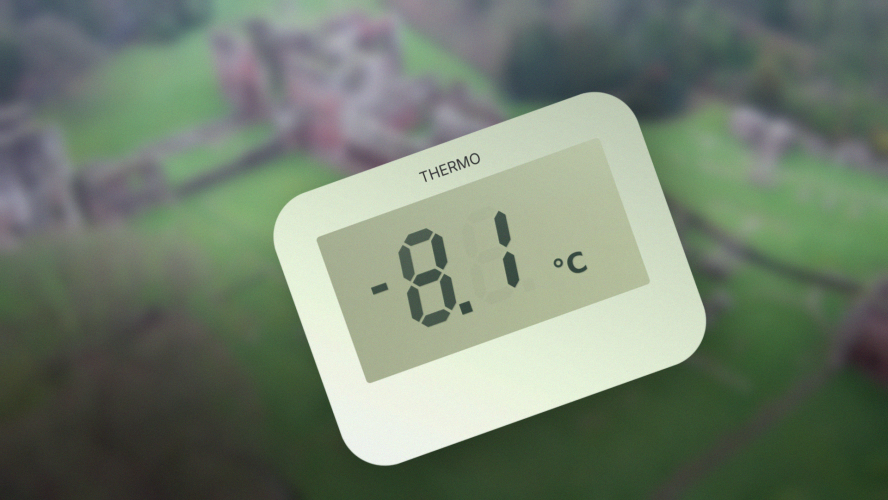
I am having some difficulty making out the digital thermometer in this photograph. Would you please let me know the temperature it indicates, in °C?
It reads -8.1 °C
